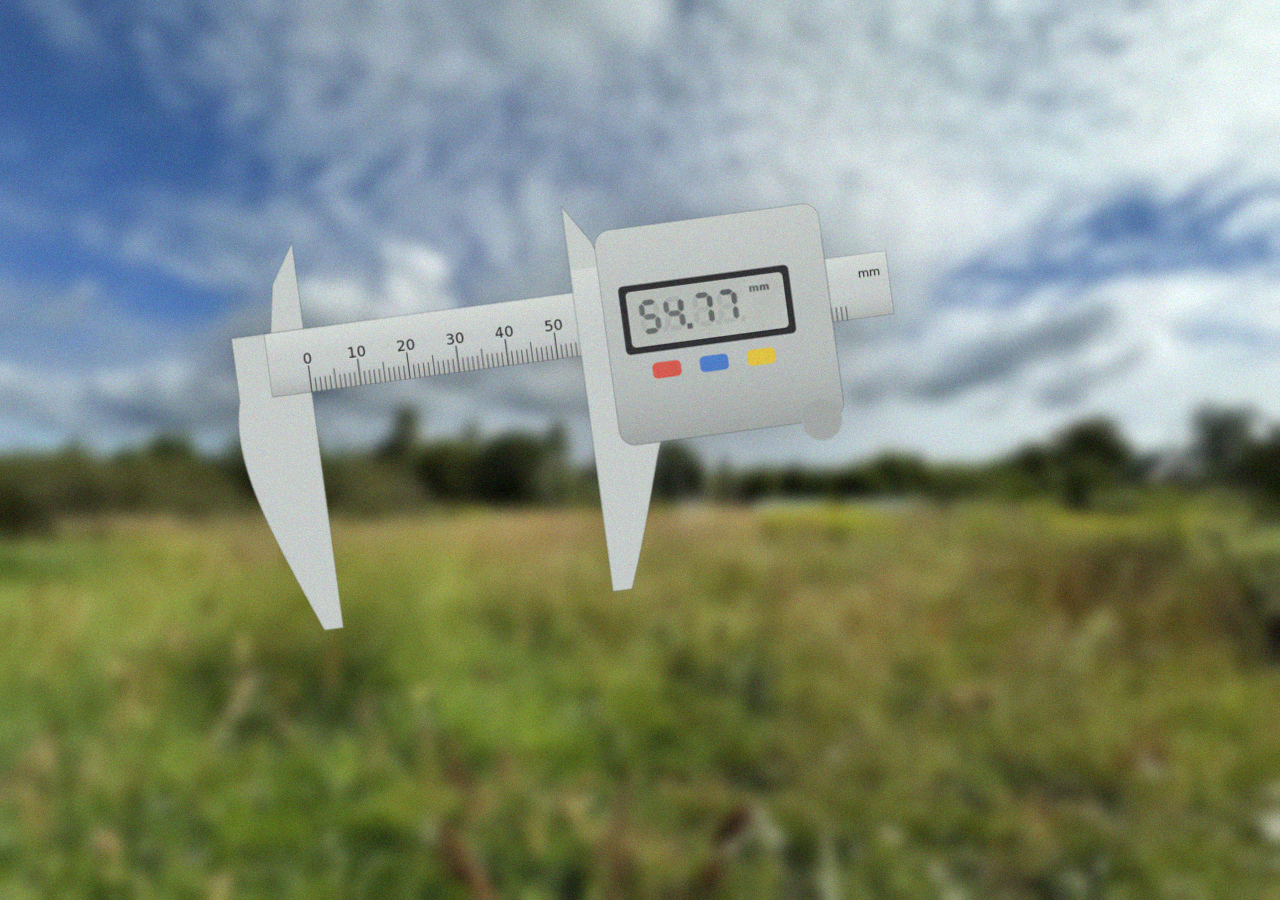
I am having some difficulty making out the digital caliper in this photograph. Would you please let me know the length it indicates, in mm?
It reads 54.77 mm
